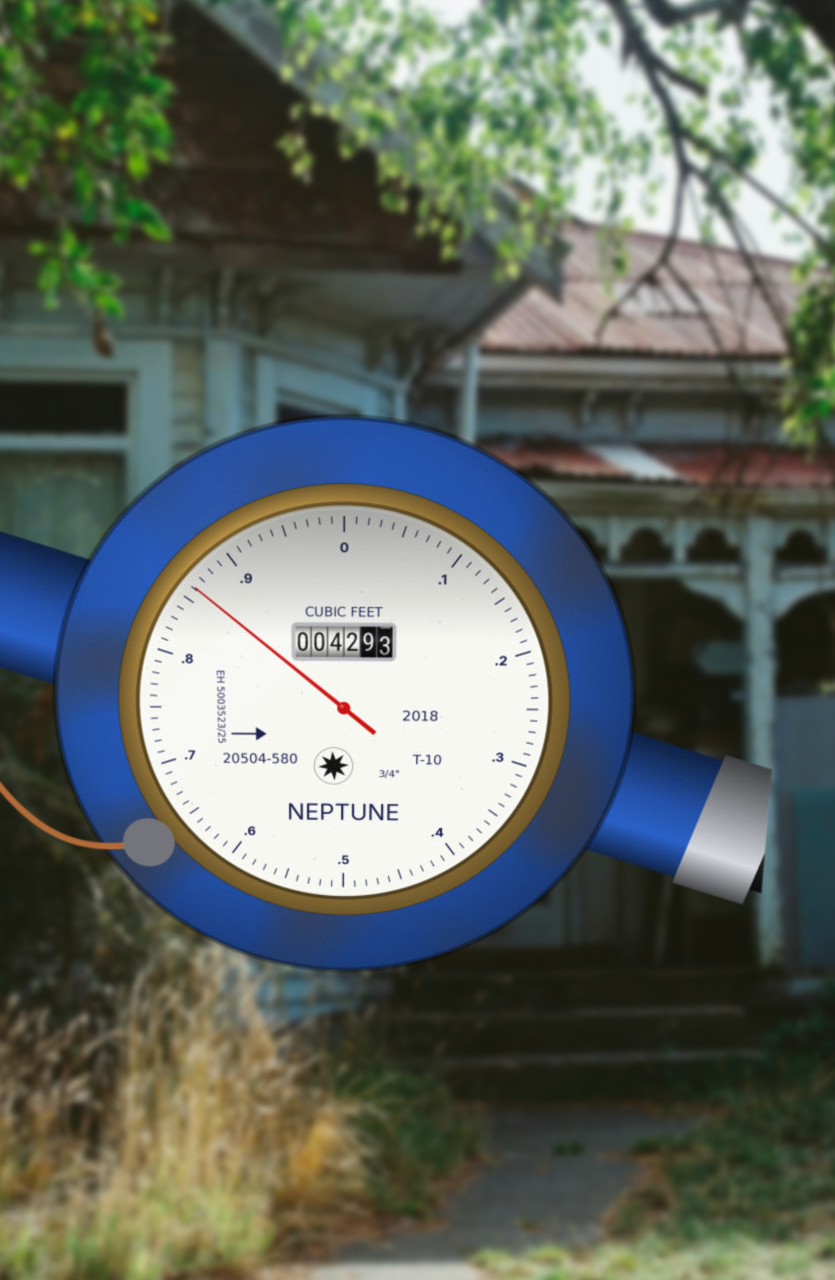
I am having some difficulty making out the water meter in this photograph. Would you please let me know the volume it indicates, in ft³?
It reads 4292.86 ft³
